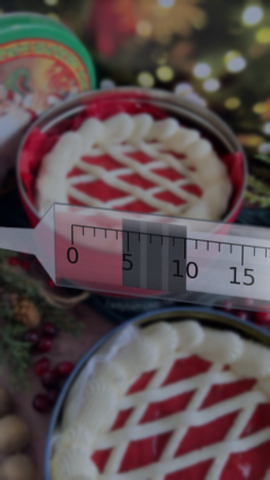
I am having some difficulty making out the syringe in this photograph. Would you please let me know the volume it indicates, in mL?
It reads 4.5 mL
